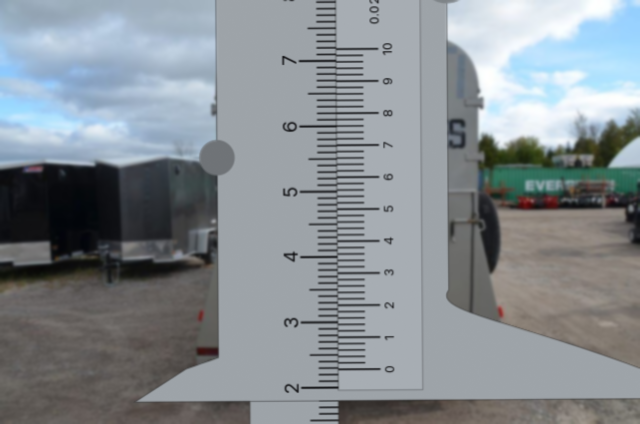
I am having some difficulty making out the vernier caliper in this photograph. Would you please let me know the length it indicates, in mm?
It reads 22.8 mm
